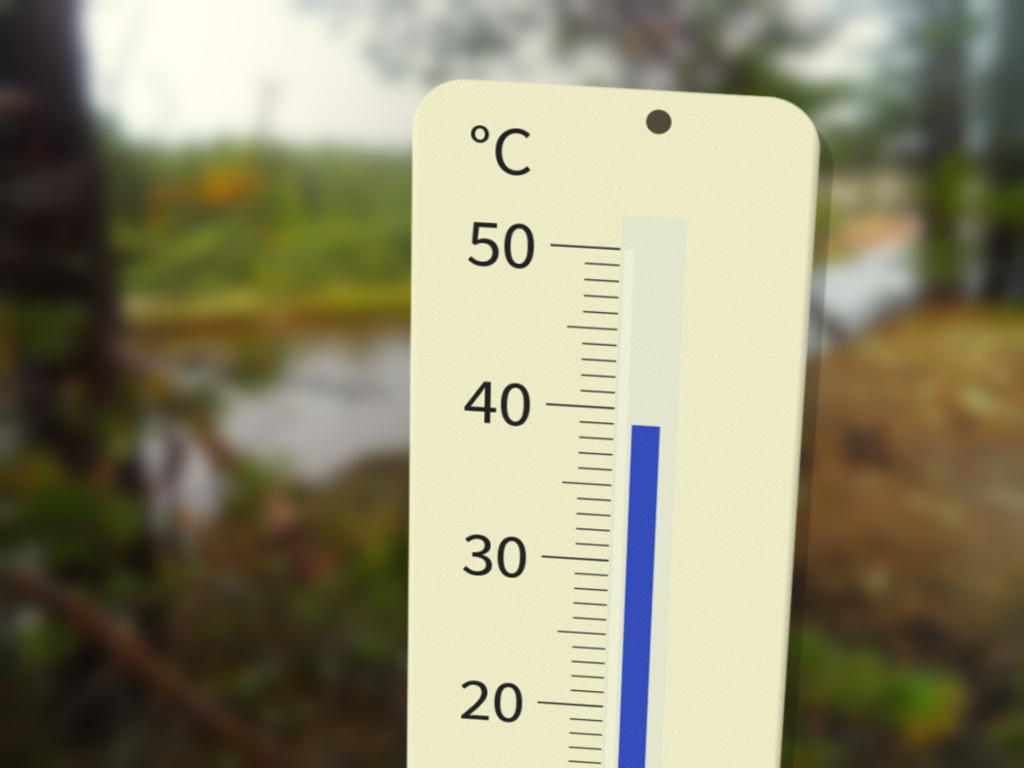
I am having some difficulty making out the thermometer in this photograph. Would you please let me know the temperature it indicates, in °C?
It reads 39 °C
